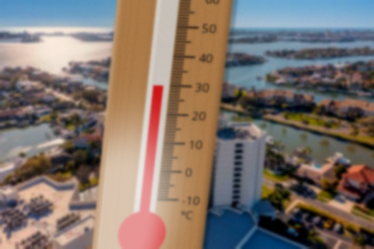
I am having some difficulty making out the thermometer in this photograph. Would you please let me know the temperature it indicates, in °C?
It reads 30 °C
